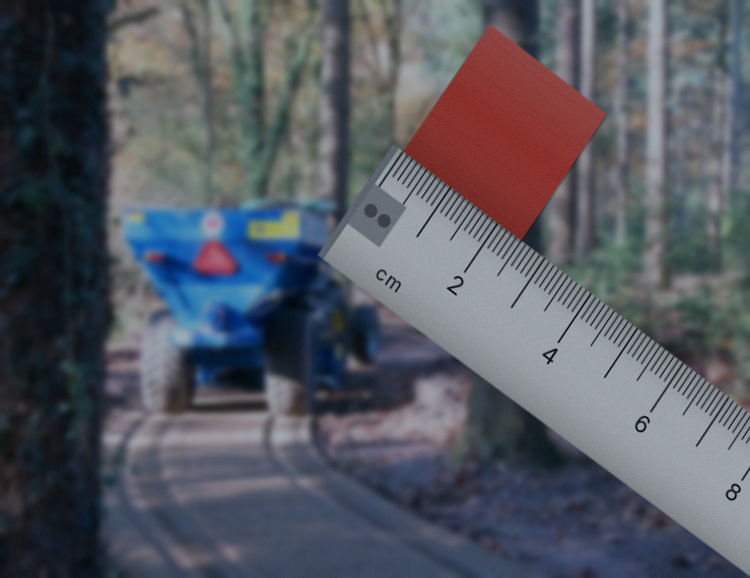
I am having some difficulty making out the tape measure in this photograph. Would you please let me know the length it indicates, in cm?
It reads 2.5 cm
